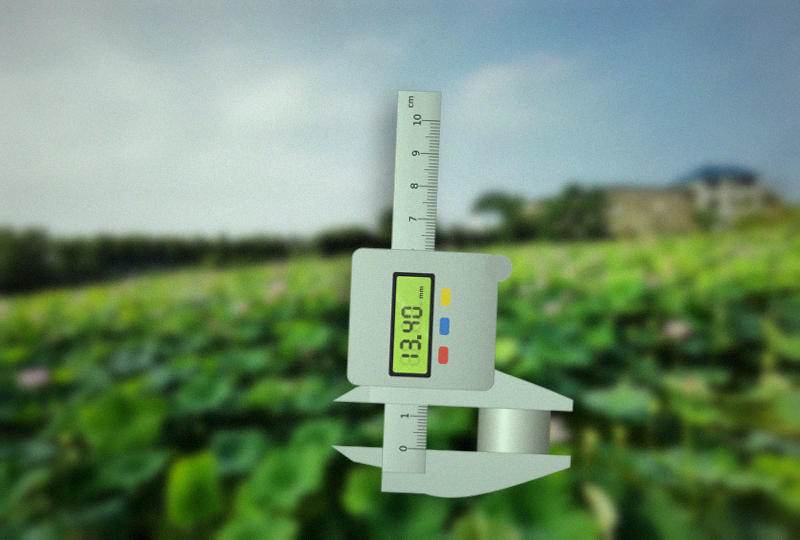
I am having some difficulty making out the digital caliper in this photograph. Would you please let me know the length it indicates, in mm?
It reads 13.40 mm
